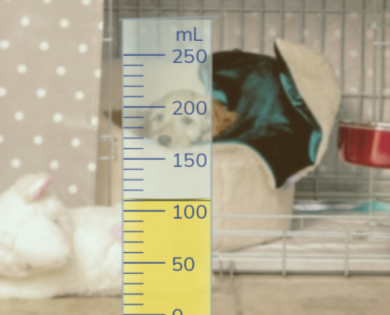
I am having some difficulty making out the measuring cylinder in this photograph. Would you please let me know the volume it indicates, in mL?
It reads 110 mL
